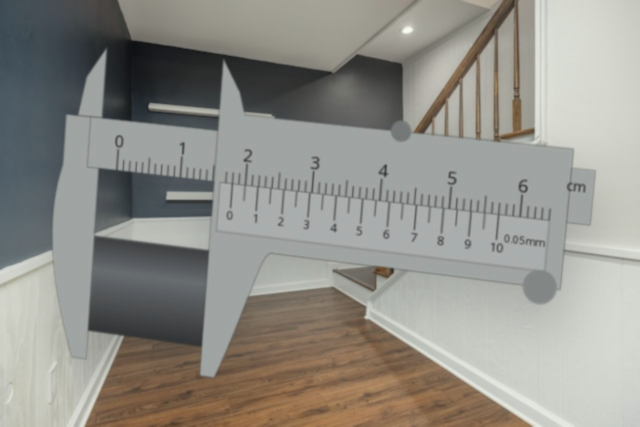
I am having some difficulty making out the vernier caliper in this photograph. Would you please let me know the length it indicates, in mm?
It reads 18.0 mm
